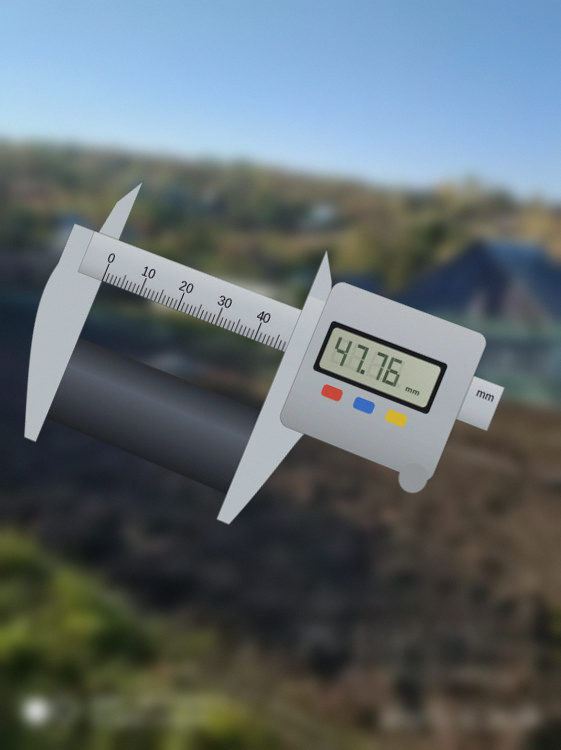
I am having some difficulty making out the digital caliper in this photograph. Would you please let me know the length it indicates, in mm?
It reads 47.76 mm
